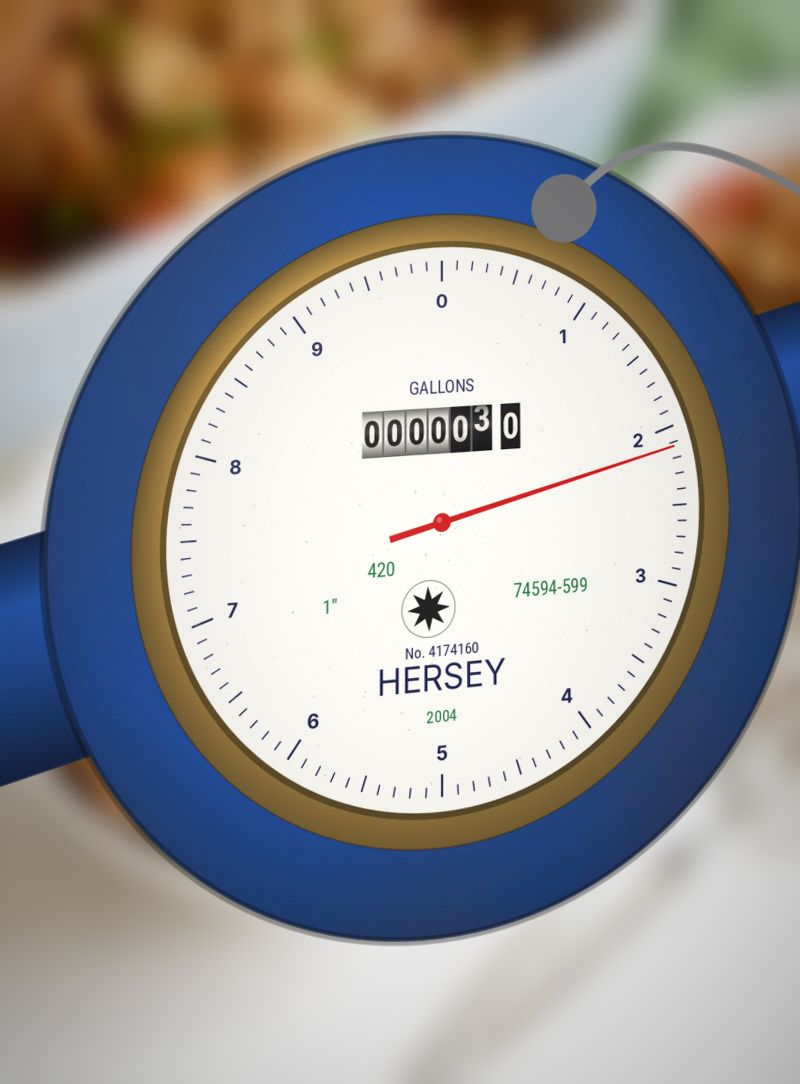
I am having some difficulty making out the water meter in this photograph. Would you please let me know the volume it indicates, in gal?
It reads 32.1 gal
